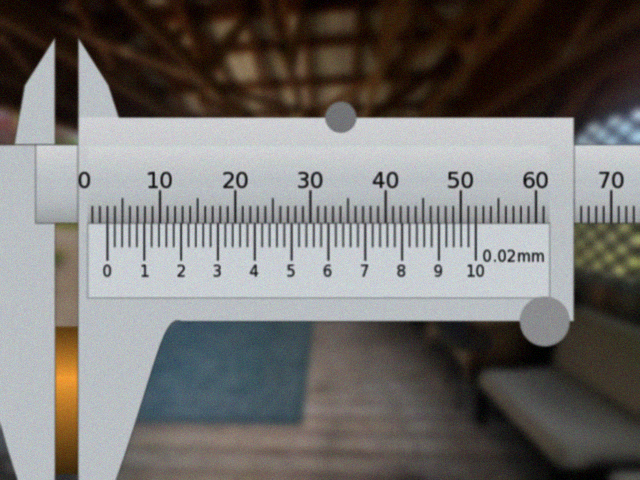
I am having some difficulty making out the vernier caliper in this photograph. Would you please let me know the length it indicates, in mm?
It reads 3.0 mm
